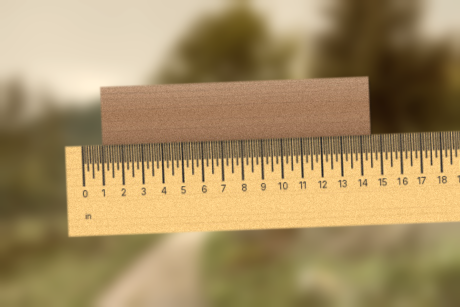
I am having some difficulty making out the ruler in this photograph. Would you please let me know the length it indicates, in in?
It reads 13.5 in
